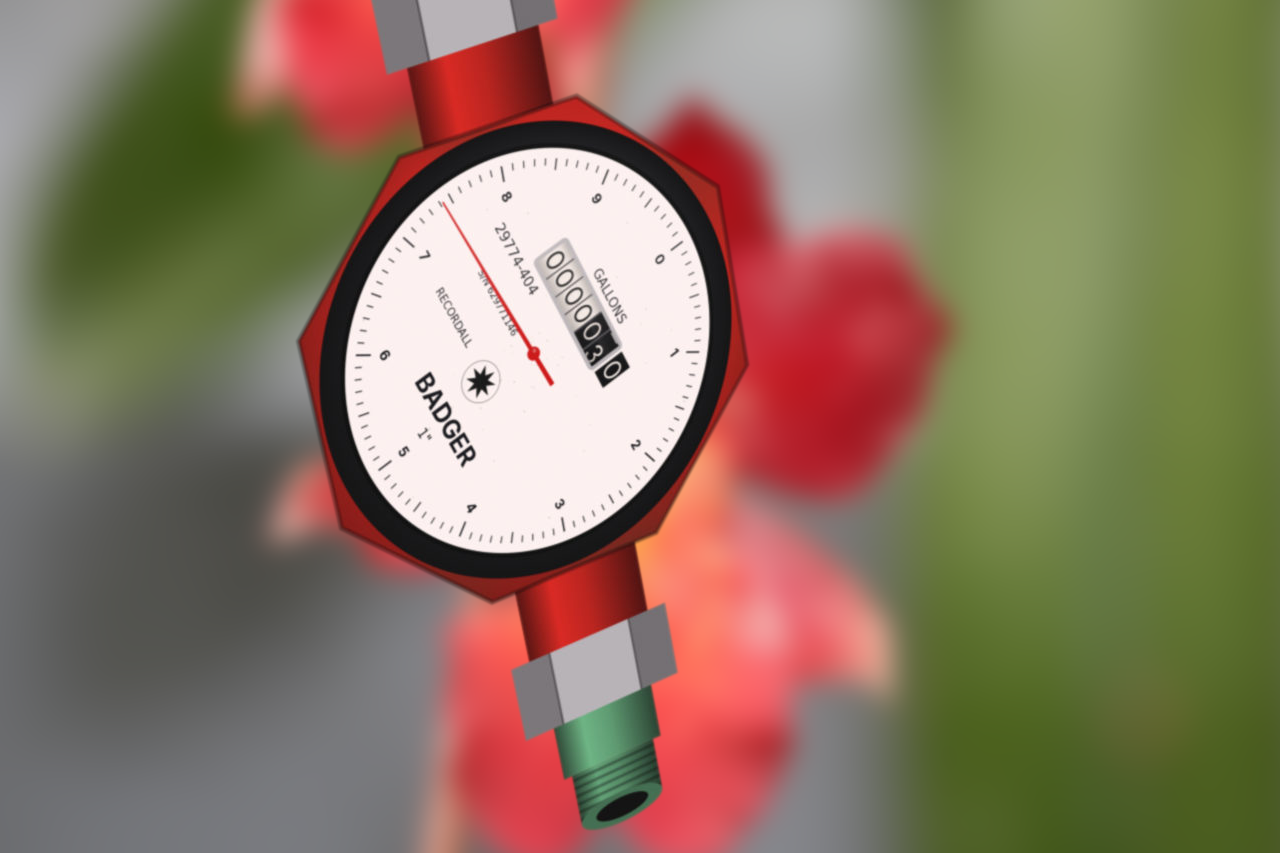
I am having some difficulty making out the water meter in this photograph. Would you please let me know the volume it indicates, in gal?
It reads 27.4 gal
